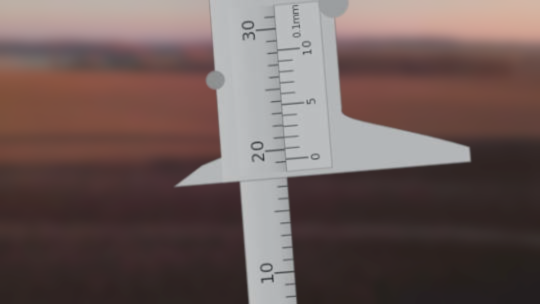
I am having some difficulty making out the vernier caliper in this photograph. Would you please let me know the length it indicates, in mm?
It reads 19.2 mm
